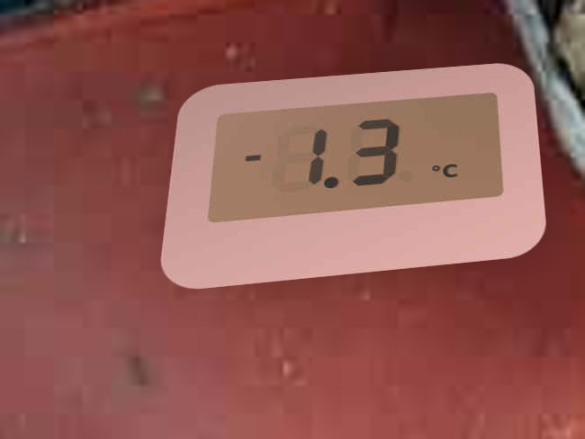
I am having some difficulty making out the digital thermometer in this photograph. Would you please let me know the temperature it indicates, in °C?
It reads -1.3 °C
